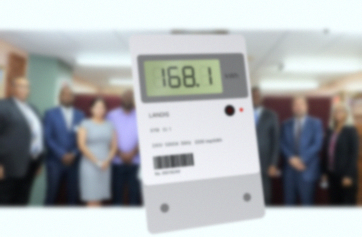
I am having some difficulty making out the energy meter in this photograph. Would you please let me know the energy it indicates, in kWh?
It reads 168.1 kWh
